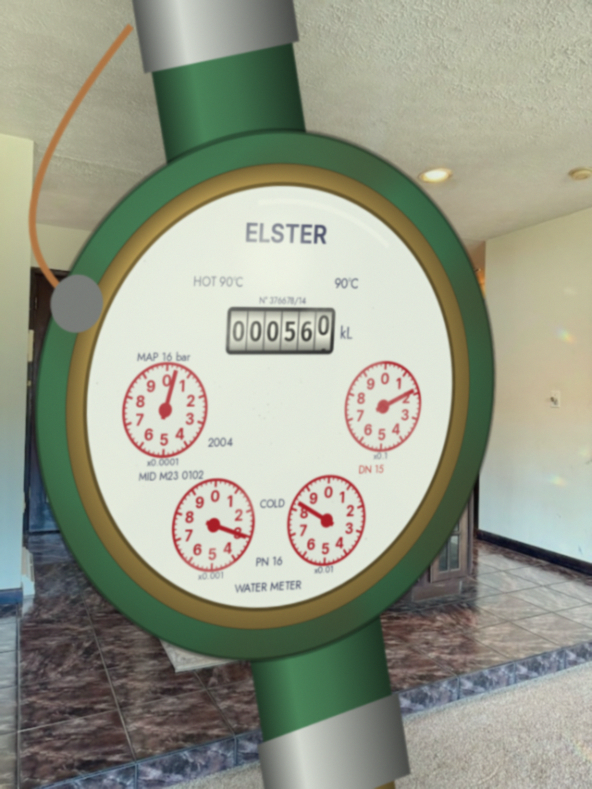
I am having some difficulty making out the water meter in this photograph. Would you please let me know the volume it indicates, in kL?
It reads 560.1830 kL
